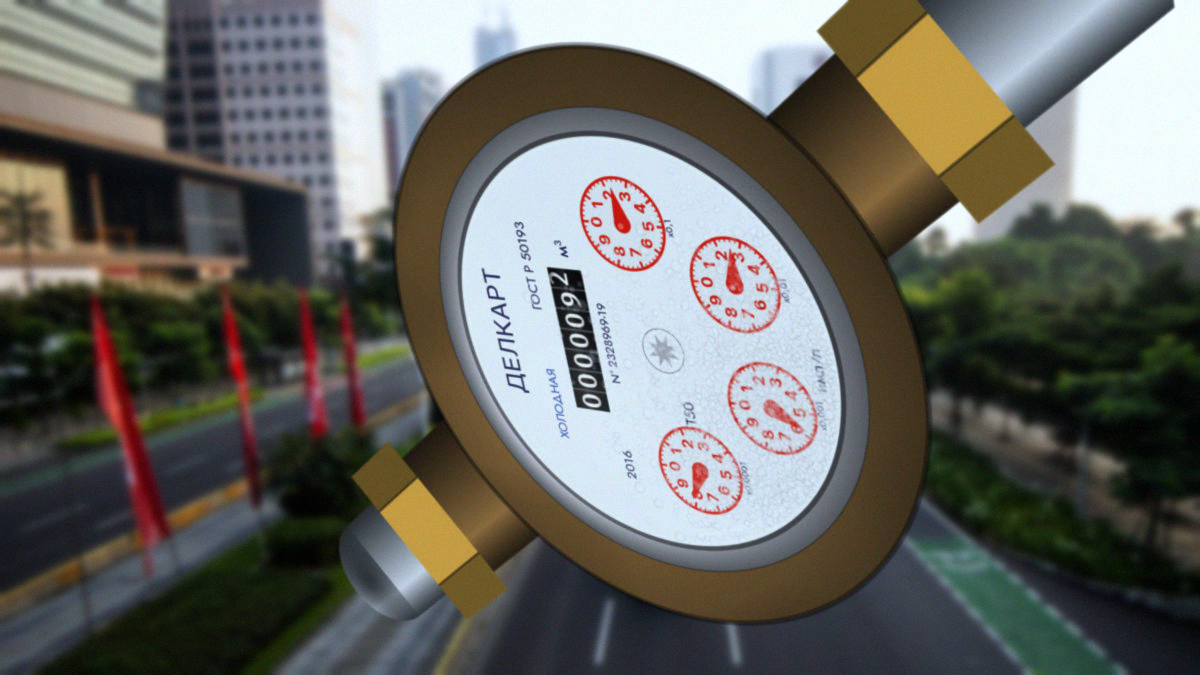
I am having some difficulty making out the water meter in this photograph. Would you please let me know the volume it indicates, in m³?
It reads 92.2258 m³
